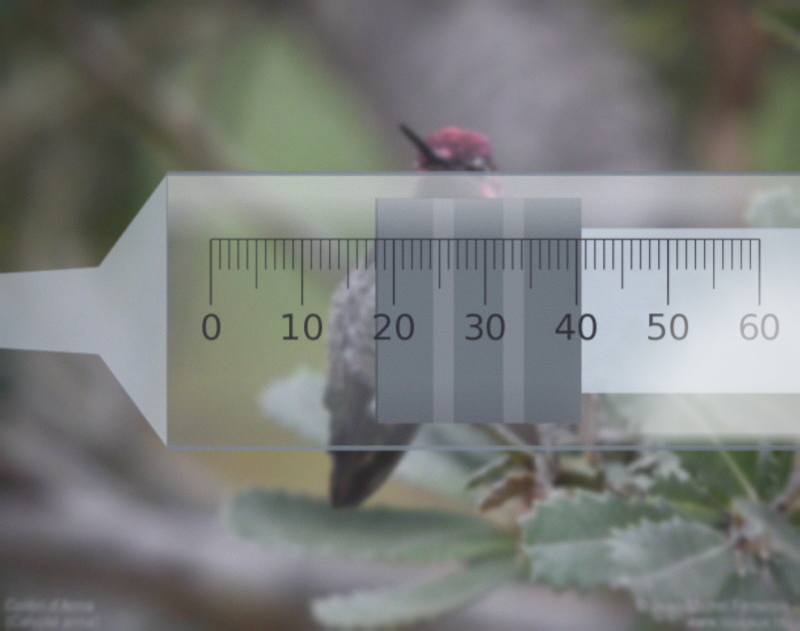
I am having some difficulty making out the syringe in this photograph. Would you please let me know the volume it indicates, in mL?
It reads 18 mL
